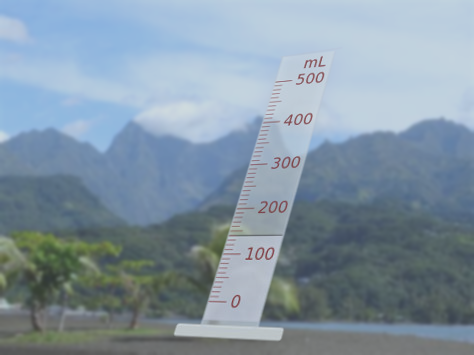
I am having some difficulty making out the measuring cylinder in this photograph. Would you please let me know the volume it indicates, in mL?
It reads 140 mL
